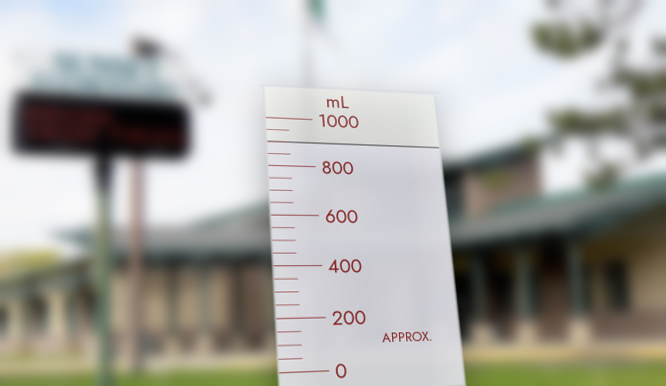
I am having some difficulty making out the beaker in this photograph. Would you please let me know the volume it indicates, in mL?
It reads 900 mL
